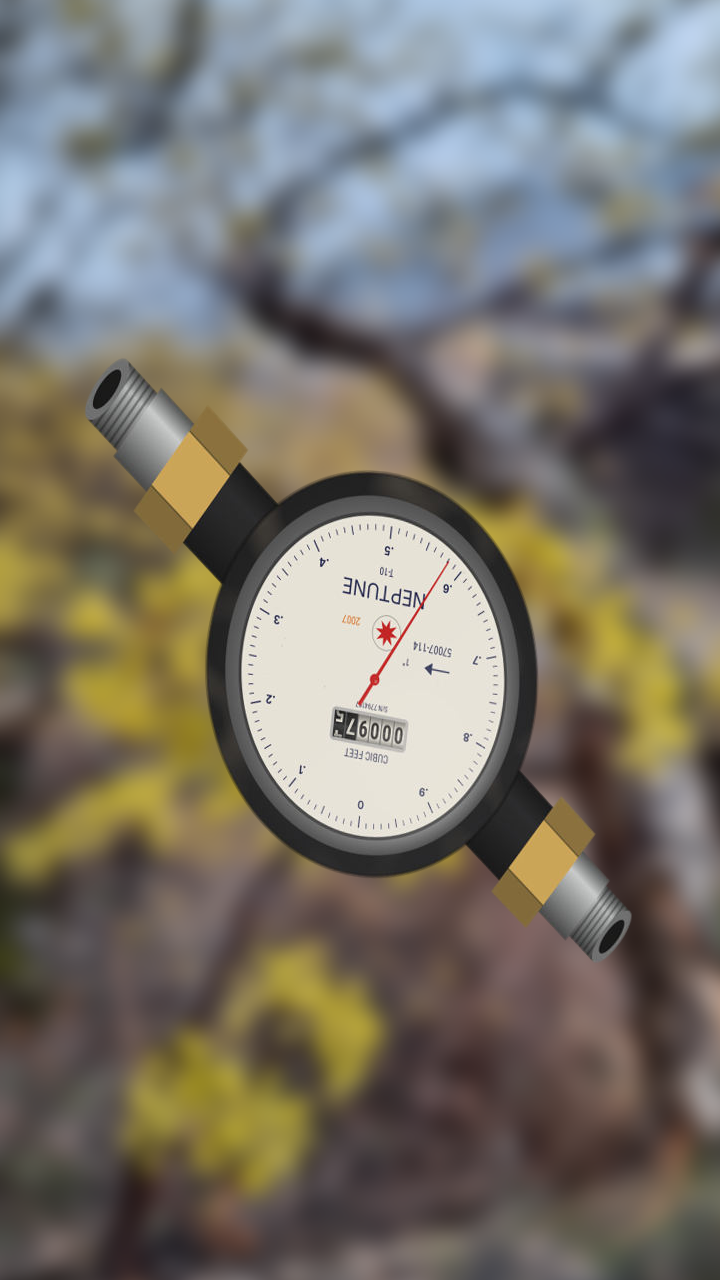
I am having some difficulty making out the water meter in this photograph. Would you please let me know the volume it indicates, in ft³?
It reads 974.58 ft³
